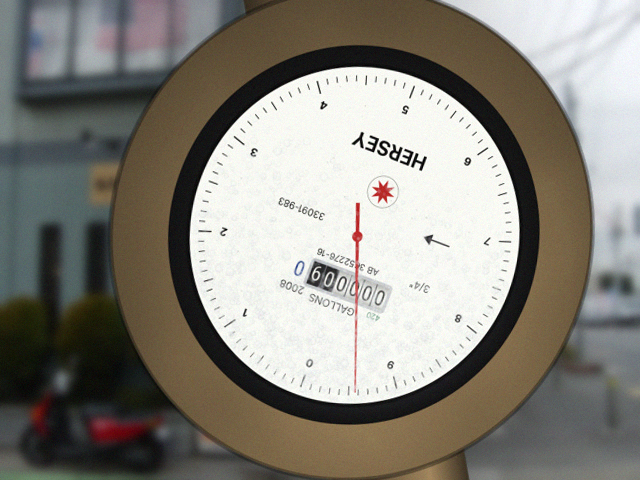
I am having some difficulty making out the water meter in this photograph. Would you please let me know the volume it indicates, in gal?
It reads 89.4 gal
